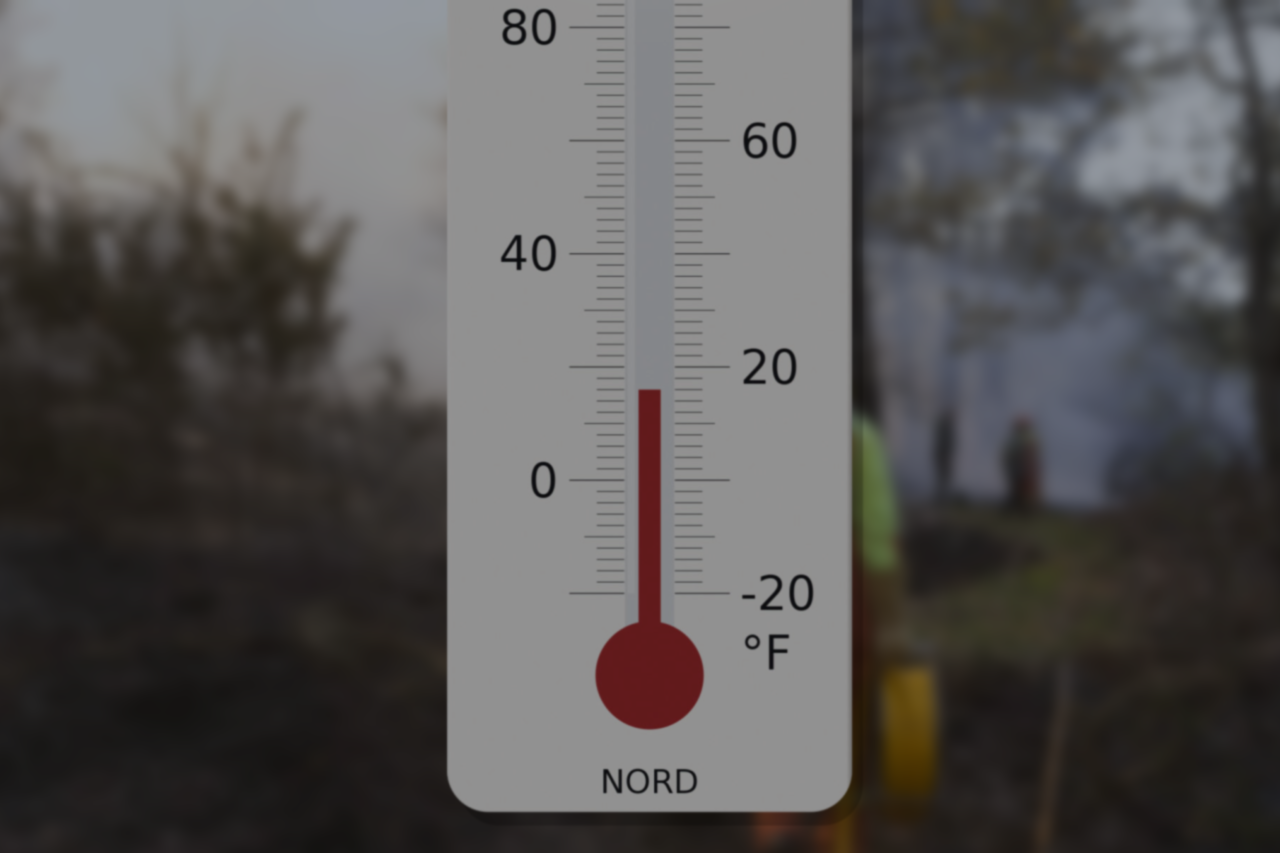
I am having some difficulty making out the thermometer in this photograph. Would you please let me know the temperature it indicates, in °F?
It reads 16 °F
